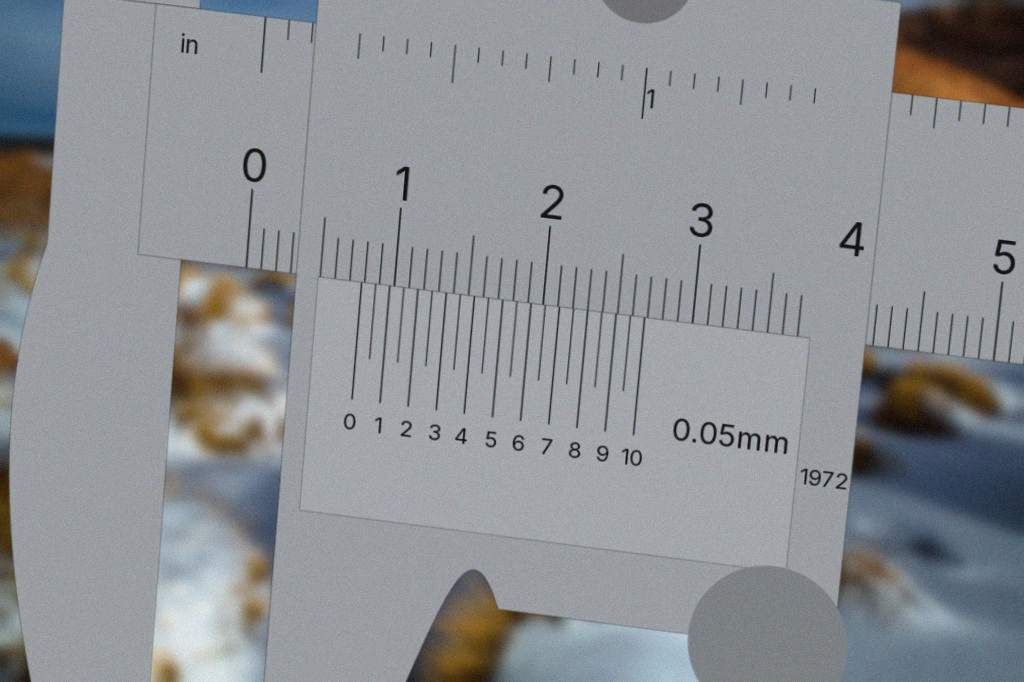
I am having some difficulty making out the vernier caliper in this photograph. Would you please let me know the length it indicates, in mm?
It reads 7.8 mm
